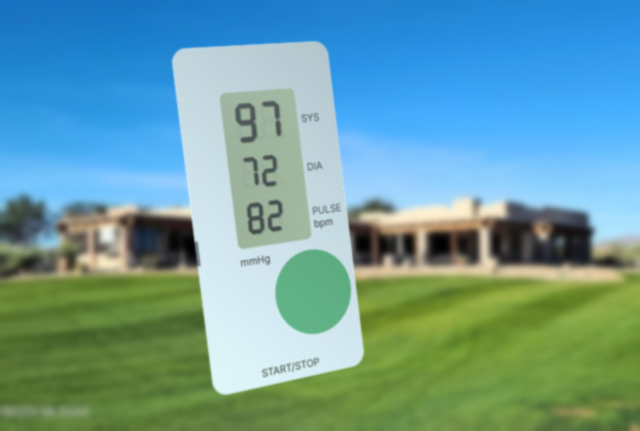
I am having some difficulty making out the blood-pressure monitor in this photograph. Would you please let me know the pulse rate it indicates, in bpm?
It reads 82 bpm
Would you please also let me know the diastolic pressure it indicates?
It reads 72 mmHg
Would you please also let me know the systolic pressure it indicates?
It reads 97 mmHg
